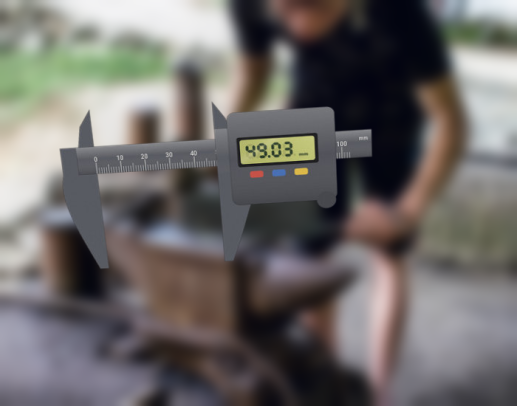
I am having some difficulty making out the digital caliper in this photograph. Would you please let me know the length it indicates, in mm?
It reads 49.03 mm
